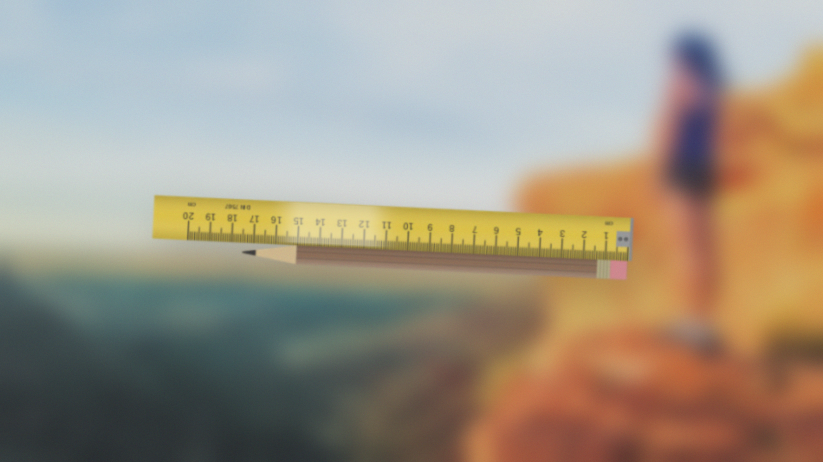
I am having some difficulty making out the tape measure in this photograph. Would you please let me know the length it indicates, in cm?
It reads 17.5 cm
